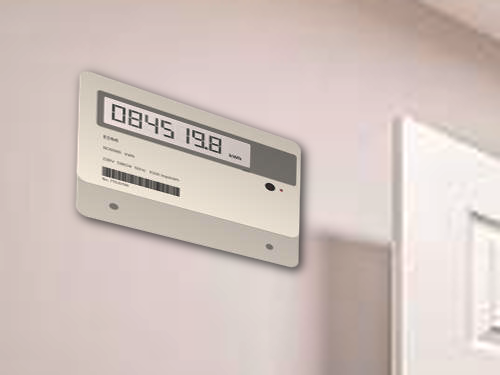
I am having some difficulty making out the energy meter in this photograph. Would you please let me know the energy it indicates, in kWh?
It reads 84519.8 kWh
